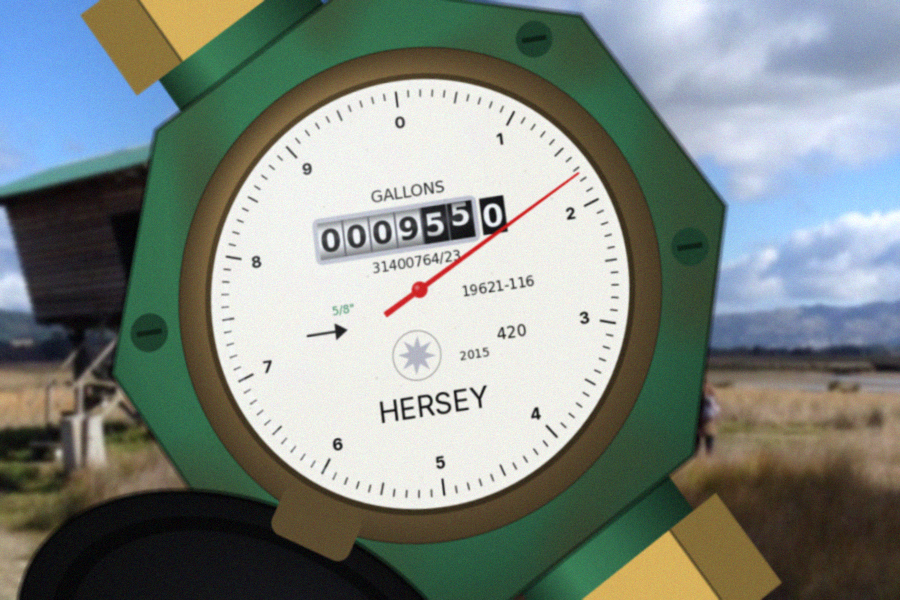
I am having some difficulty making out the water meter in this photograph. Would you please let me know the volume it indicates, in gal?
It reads 9551.7 gal
